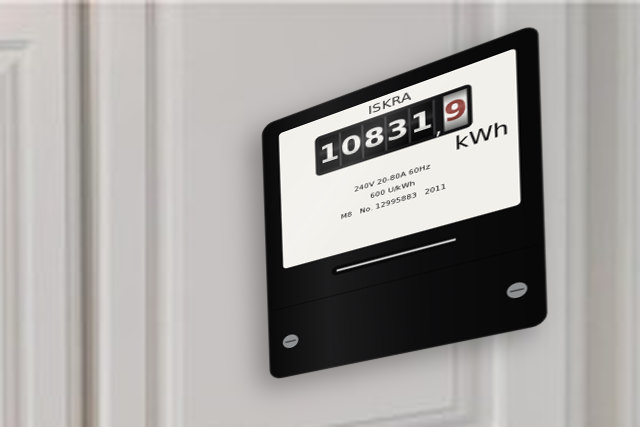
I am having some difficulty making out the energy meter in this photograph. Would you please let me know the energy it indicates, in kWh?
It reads 10831.9 kWh
